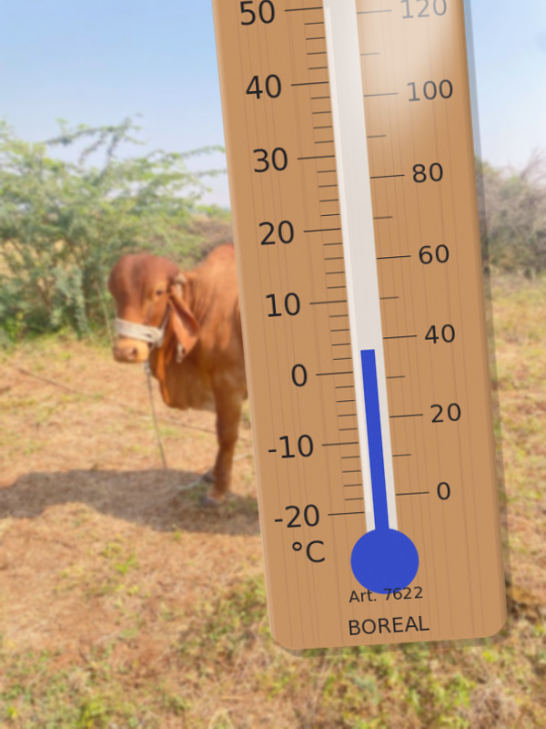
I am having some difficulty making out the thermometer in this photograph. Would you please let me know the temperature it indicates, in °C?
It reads 3 °C
